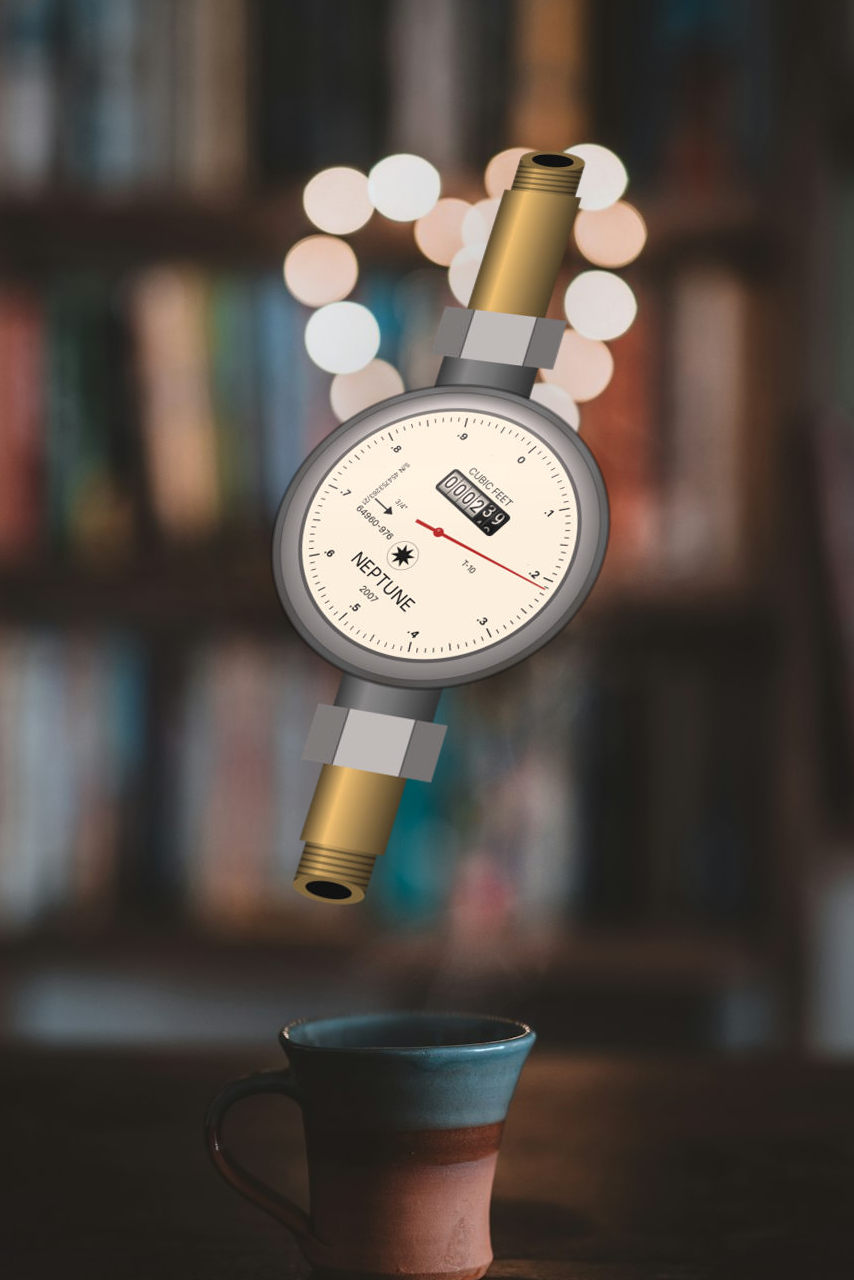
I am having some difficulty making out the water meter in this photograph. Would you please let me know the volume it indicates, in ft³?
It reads 239.21 ft³
